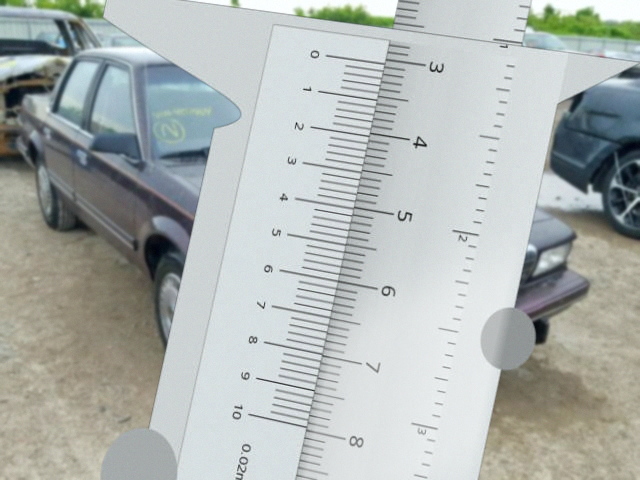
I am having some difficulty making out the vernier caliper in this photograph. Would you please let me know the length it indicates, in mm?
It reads 30.6 mm
